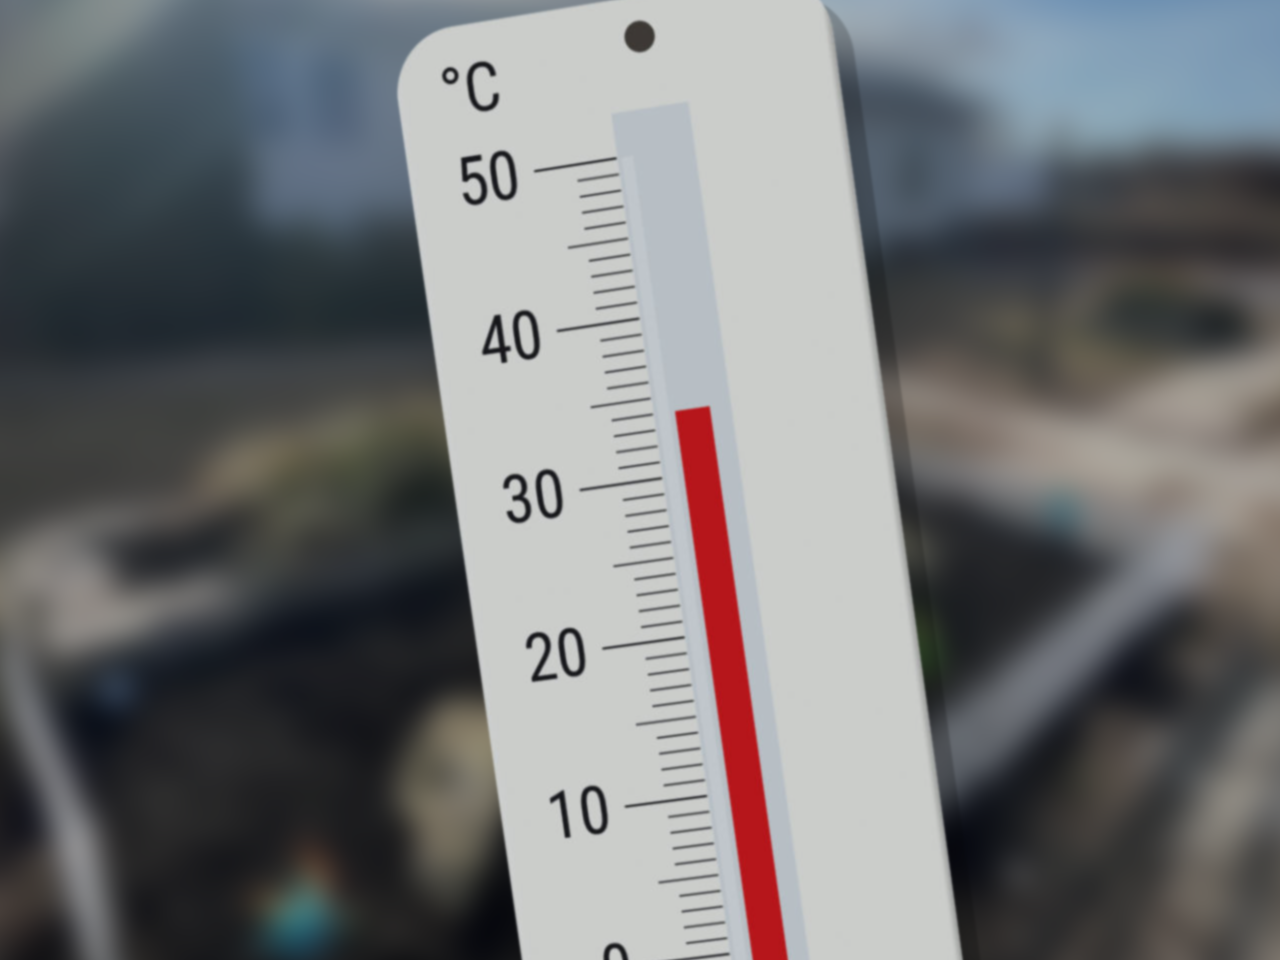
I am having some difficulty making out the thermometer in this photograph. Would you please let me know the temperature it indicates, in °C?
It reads 34 °C
